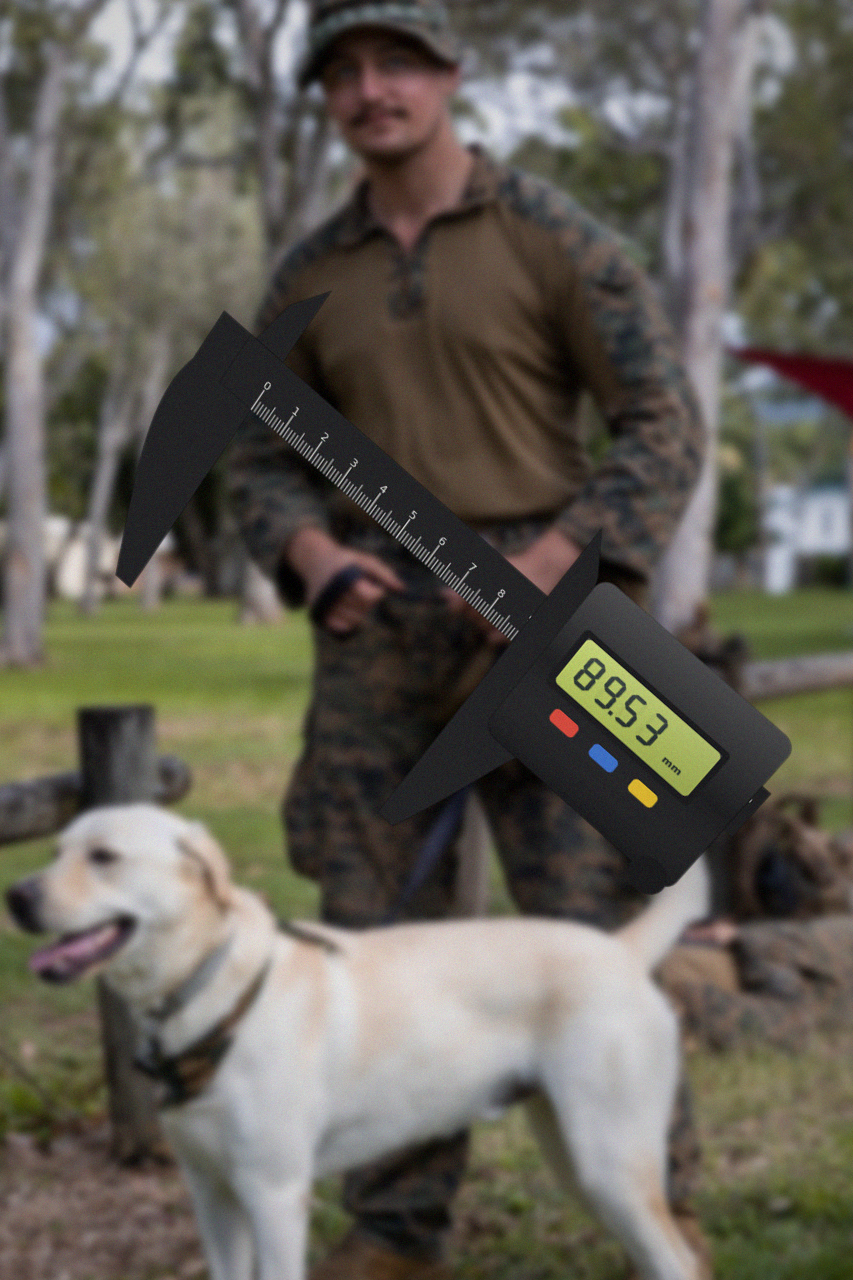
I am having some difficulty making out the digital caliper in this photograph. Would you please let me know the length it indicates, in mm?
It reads 89.53 mm
